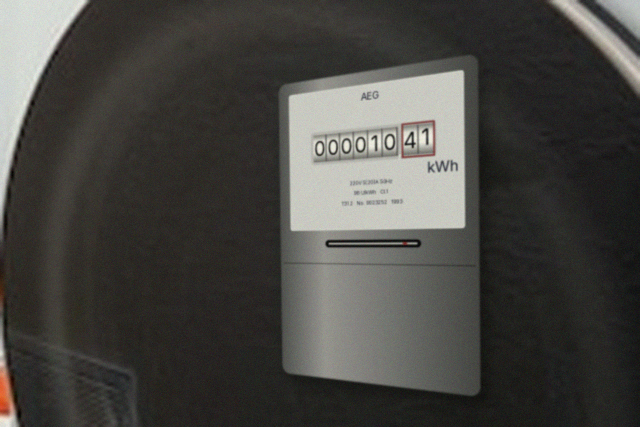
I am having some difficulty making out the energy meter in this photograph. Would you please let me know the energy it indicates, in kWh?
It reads 10.41 kWh
